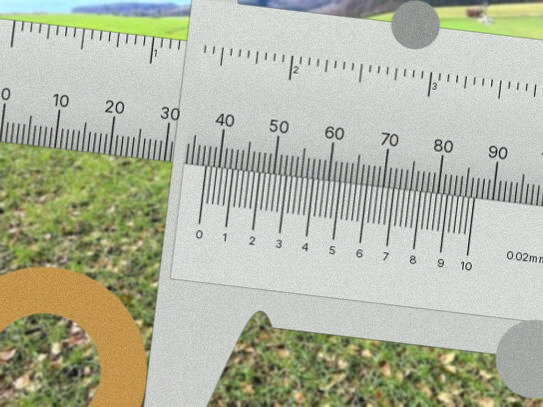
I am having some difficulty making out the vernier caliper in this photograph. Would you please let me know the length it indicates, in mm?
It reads 37.6 mm
